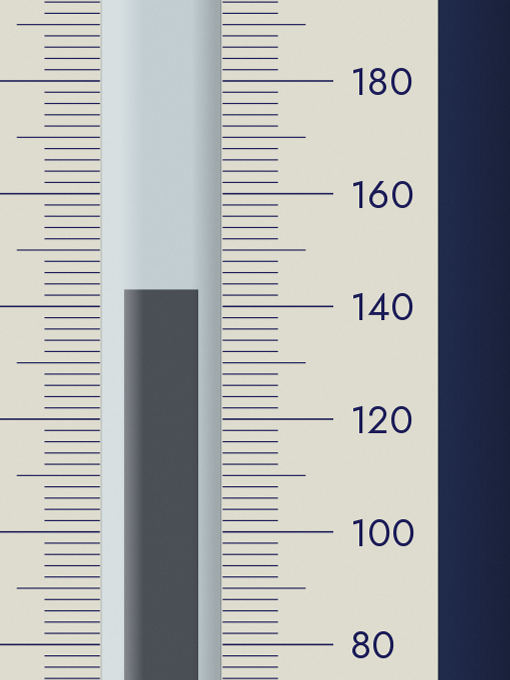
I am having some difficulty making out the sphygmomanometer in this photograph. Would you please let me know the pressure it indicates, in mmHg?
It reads 143 mmHg
